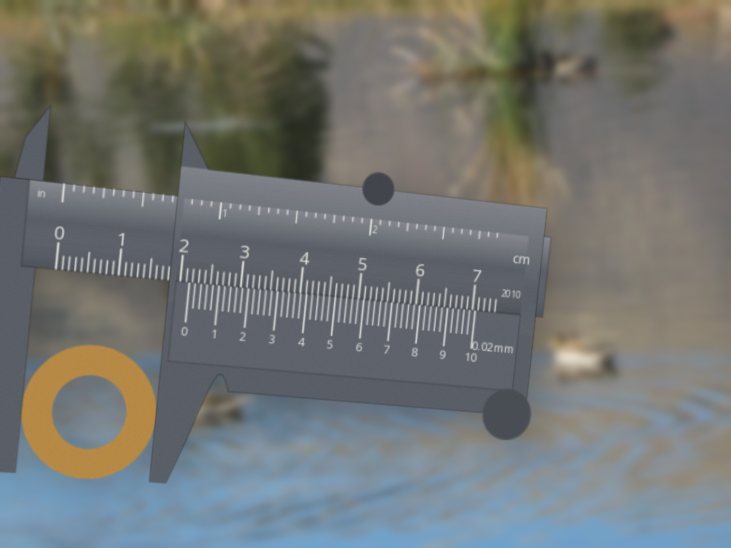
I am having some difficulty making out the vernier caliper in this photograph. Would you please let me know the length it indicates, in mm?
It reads 21.5 mm
